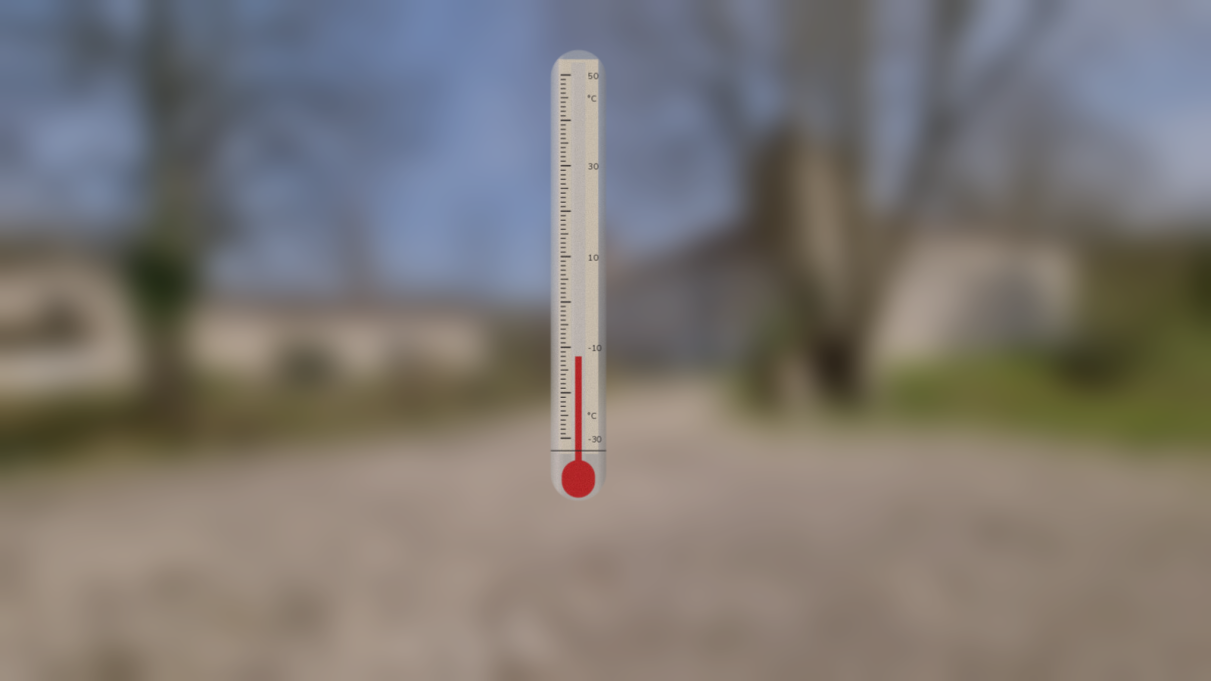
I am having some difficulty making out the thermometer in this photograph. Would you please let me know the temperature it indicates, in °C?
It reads -12 °C
